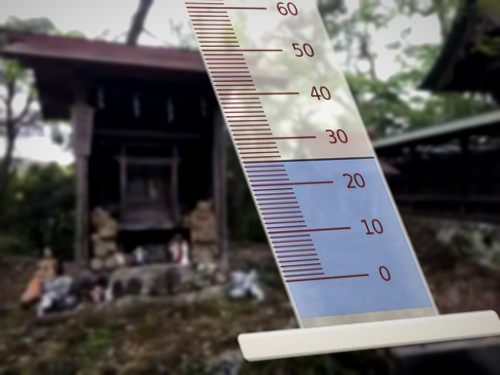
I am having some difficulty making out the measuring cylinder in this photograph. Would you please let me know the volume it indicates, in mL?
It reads 25 mL
